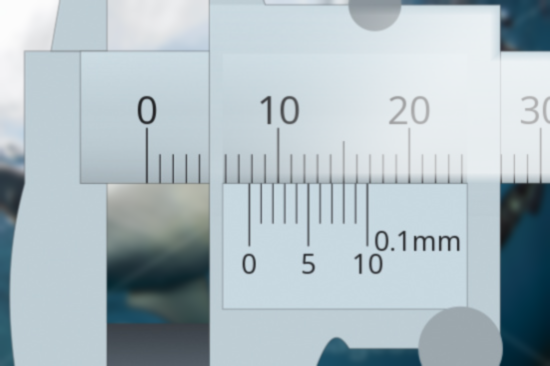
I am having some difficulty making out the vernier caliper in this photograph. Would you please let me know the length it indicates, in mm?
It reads 7.8 mm
